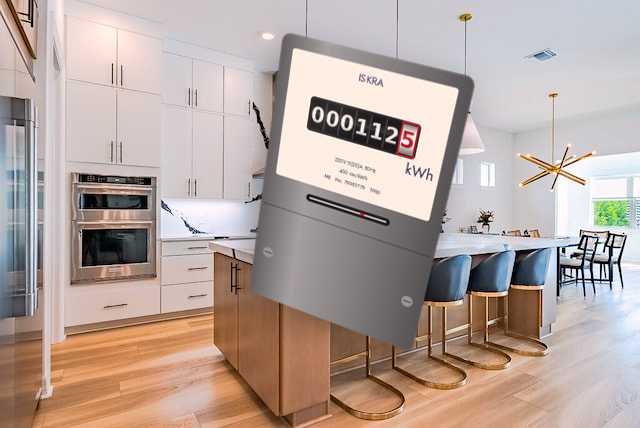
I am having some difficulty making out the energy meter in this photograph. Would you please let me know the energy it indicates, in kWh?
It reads 112.5 kWh
